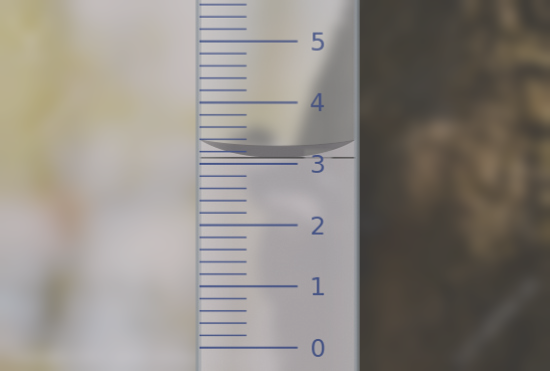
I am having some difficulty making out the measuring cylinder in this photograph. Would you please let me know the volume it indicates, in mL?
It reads 3.1 mL
